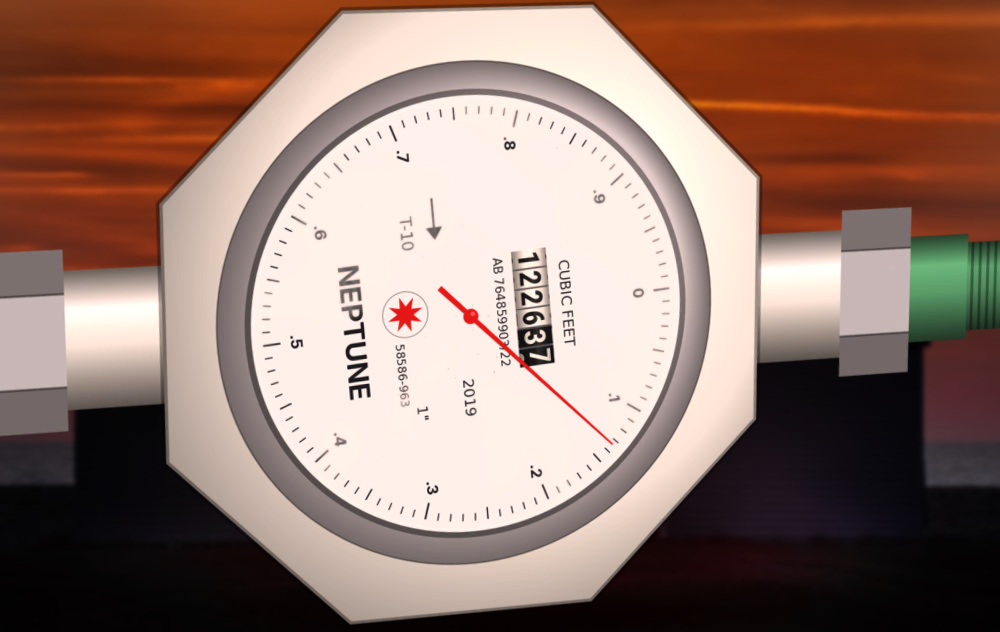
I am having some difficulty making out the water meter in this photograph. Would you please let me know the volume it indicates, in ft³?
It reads 122637.13 ft³
